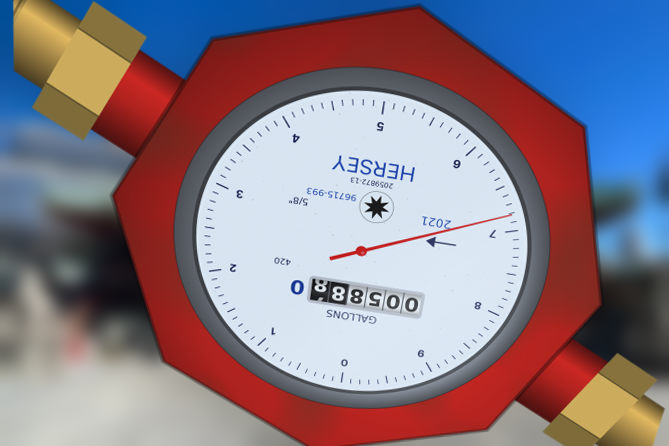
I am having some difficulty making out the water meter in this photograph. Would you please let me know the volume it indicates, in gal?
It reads 58876.8 gal
